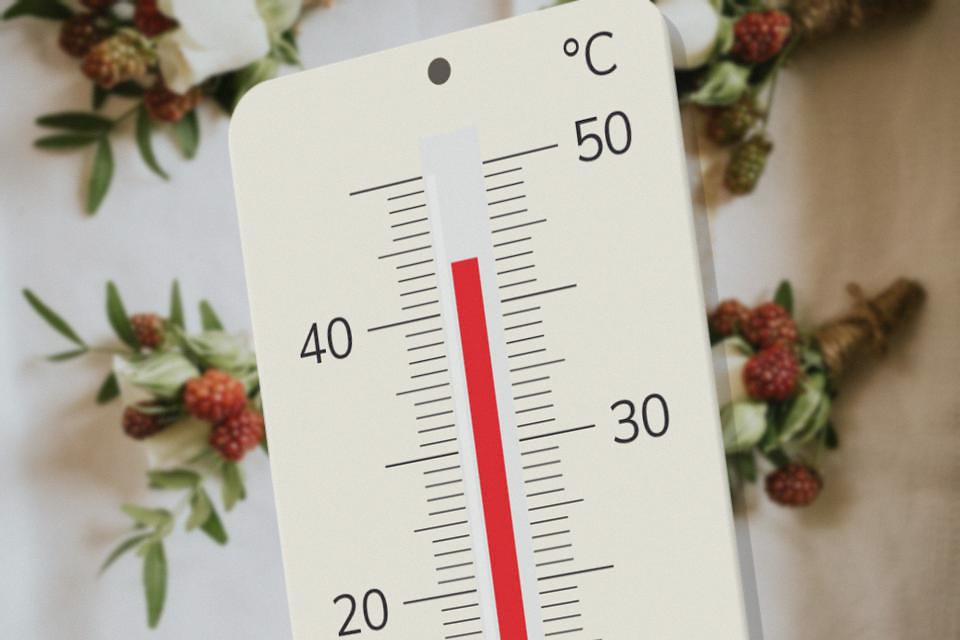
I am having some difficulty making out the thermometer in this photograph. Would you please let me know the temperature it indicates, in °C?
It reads 43.5 °C
